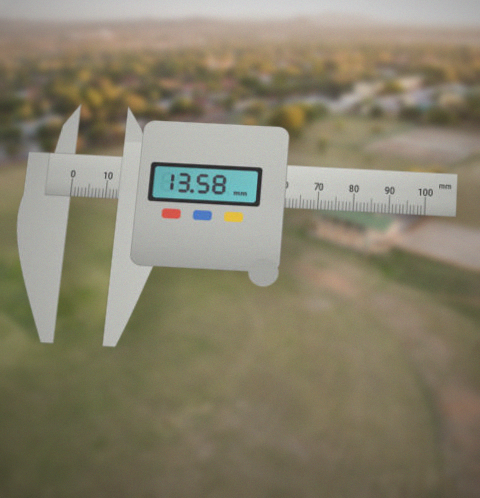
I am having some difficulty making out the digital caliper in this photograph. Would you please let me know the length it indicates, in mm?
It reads 13.58 mm
